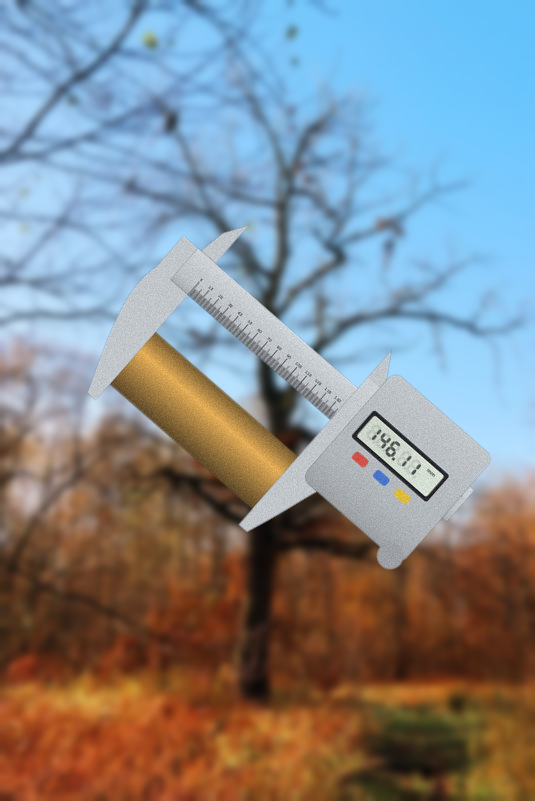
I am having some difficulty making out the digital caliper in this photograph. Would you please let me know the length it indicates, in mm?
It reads 146.11 mm
